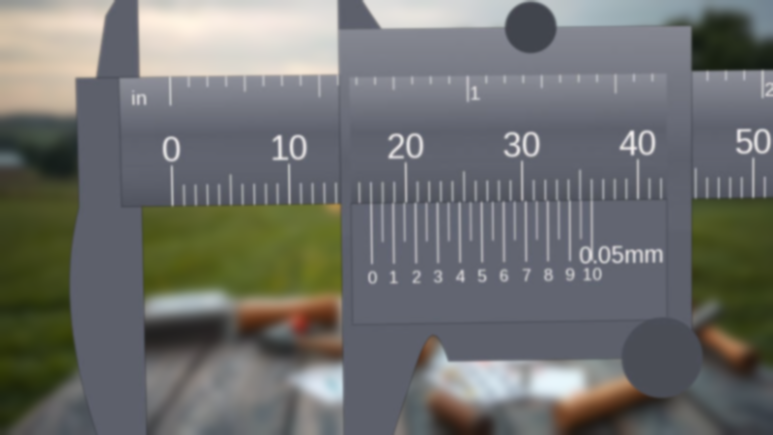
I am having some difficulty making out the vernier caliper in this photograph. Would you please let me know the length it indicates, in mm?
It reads 17.0 mm
